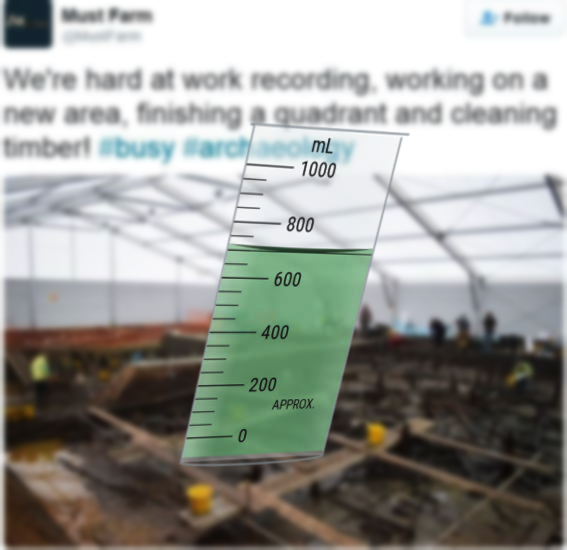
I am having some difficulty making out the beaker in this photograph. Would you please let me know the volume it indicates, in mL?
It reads 700 mL
